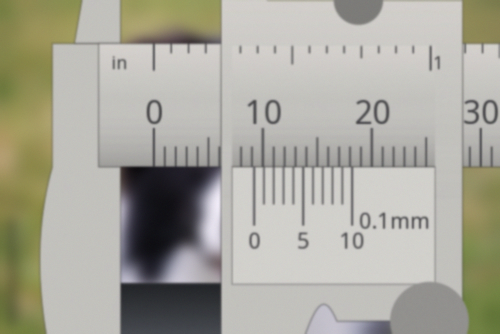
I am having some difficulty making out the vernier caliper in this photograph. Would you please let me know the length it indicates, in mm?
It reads 9.2 mm
